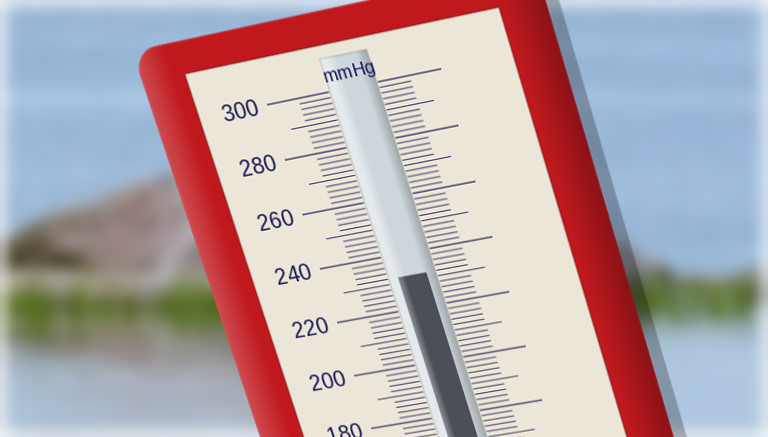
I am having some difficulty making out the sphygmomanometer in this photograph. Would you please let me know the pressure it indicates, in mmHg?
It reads 232 mmHg
